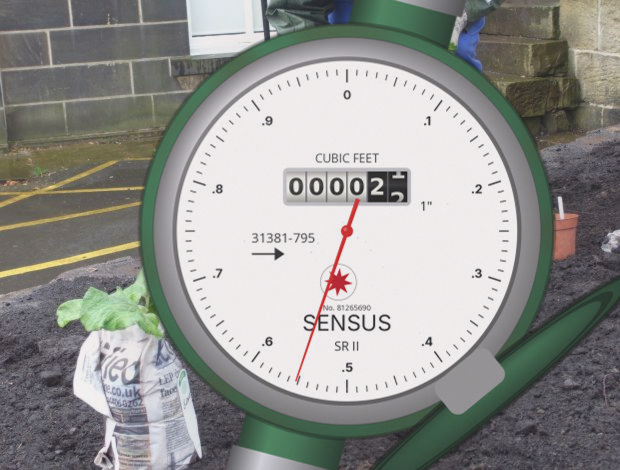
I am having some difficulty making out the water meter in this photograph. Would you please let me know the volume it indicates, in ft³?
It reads 21.55 ft³
